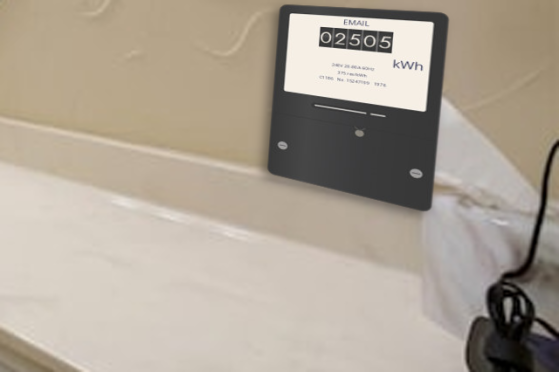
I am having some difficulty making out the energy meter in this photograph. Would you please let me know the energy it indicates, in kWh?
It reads 2505 kWh
